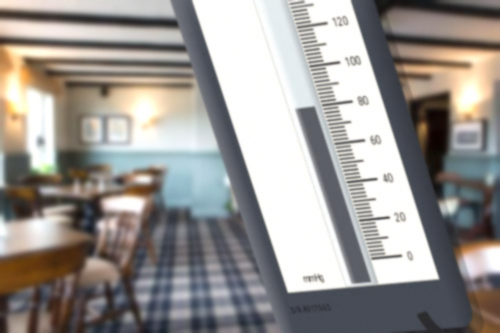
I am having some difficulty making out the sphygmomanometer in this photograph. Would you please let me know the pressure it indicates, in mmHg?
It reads 80 mmHg
